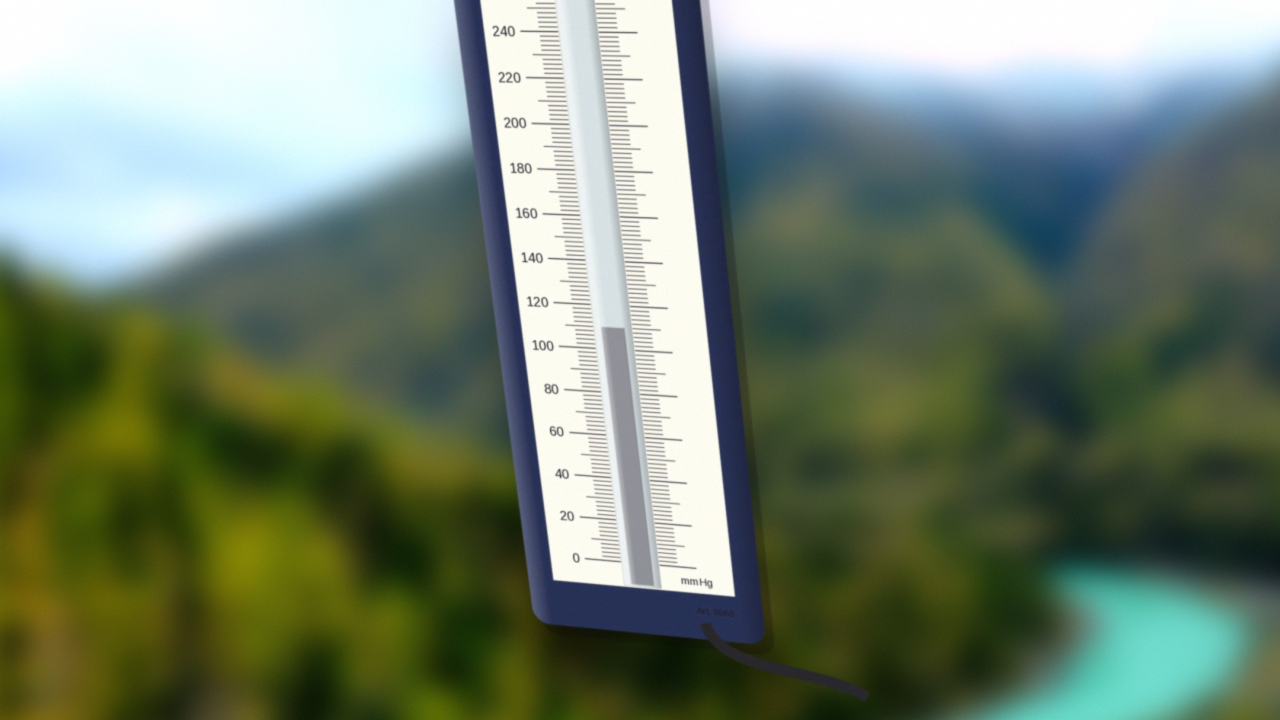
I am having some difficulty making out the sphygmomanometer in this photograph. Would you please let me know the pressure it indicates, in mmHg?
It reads 110 mmHg
